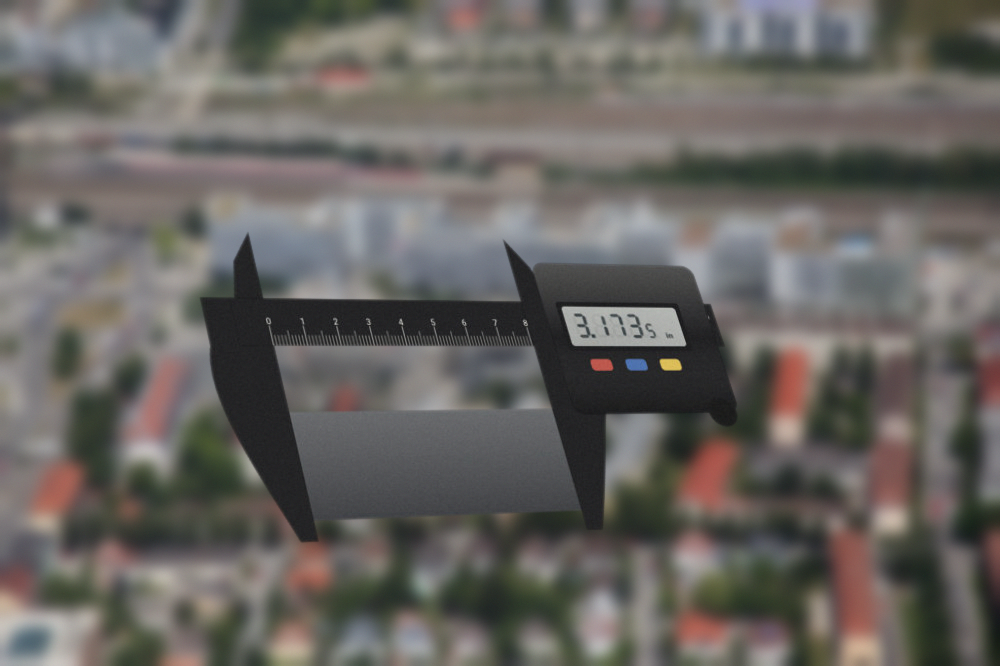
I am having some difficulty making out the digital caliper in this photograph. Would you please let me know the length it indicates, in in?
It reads 3.1735 in
